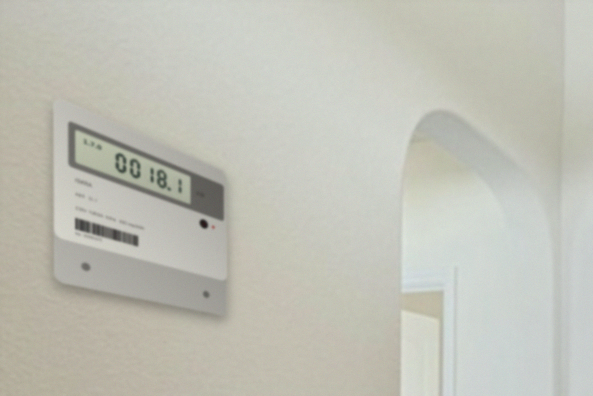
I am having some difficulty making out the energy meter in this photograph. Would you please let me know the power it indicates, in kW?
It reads 18.1 kW
